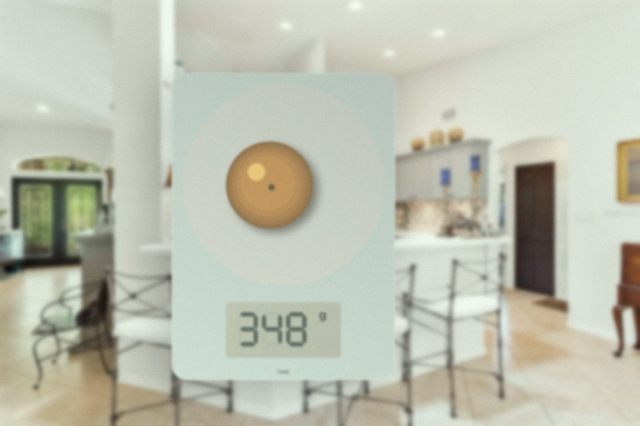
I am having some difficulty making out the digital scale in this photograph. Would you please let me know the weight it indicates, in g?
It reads 348 g
